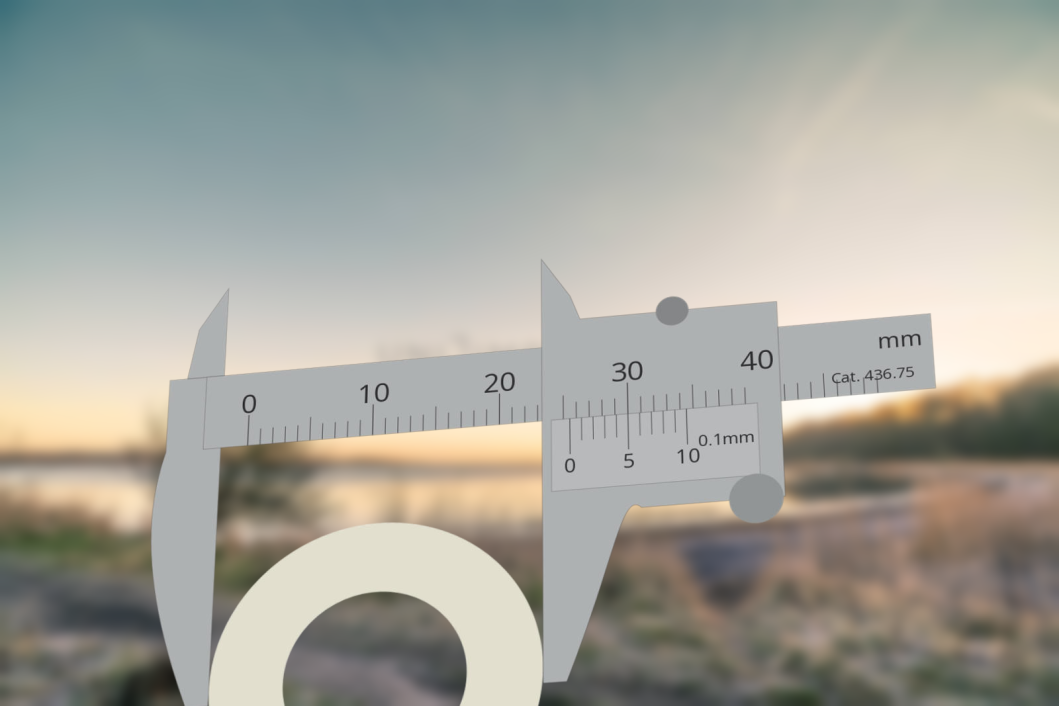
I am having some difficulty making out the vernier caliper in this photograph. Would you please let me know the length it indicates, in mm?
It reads 25.5 mm
